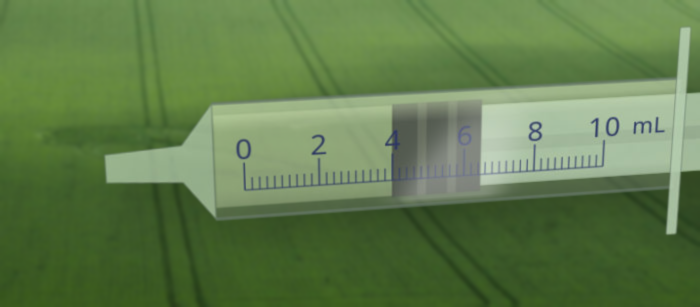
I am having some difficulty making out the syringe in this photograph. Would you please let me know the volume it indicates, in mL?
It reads 4 mL
